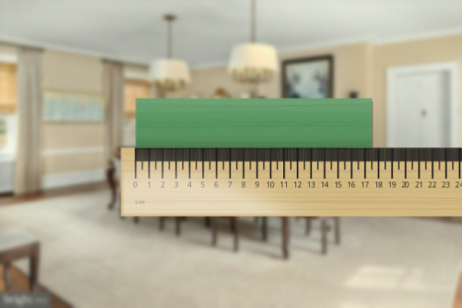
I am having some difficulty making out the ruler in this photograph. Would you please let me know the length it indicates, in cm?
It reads 17.5 cm
